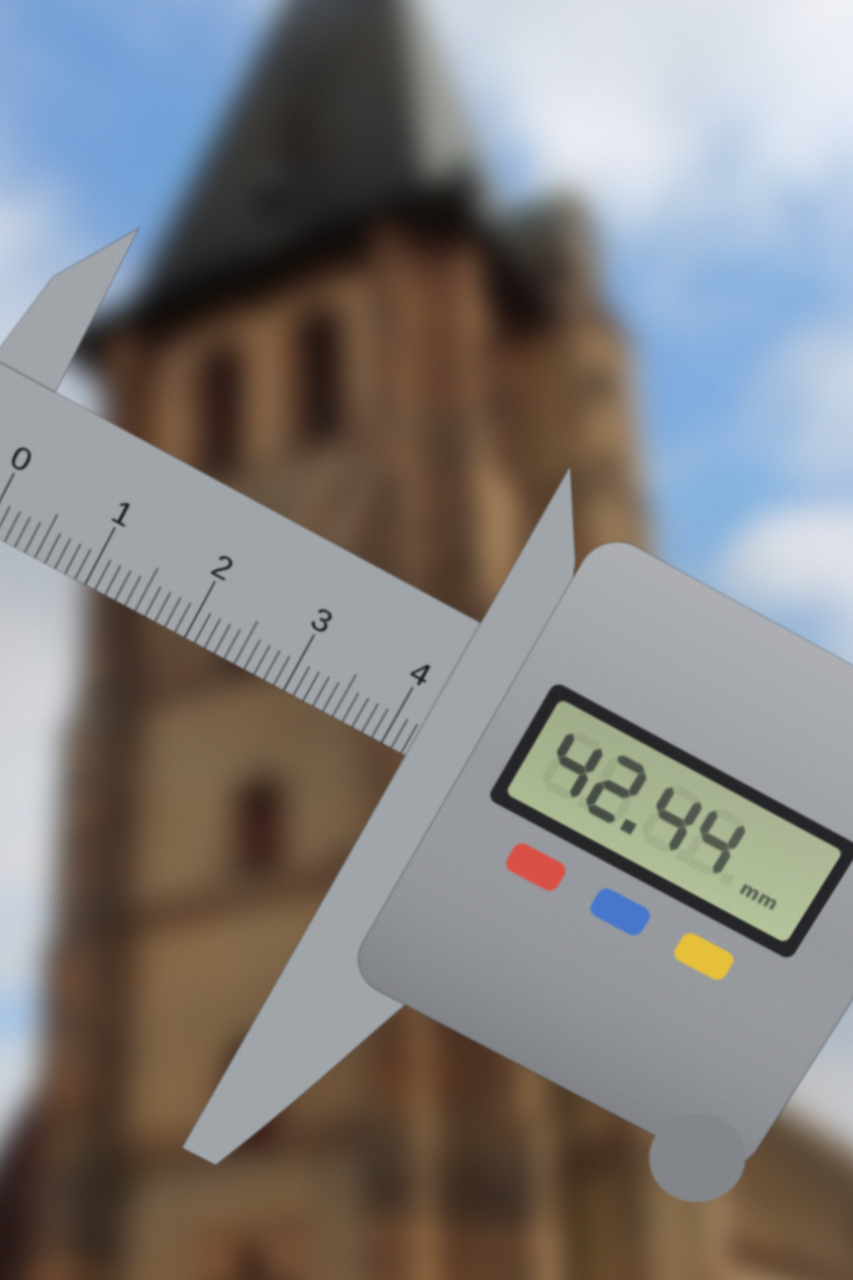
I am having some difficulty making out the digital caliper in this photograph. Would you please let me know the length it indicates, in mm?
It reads 42.44 mm
